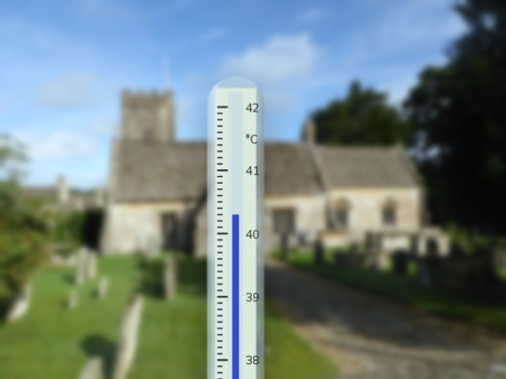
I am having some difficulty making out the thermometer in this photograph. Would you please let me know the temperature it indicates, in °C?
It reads 40.3 °C
